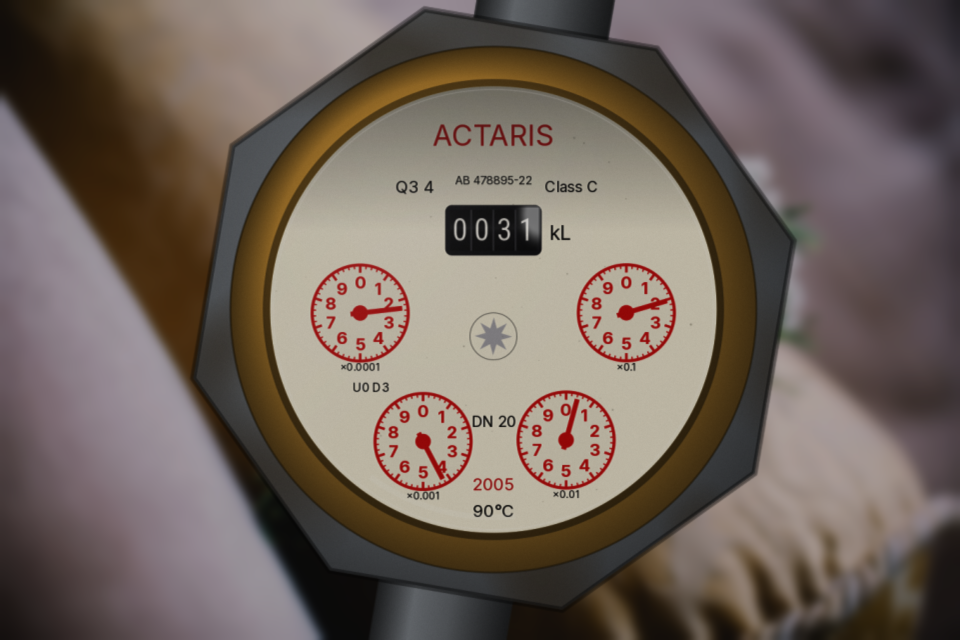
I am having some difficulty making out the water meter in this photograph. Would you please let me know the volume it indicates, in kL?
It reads 31.2042 kL
